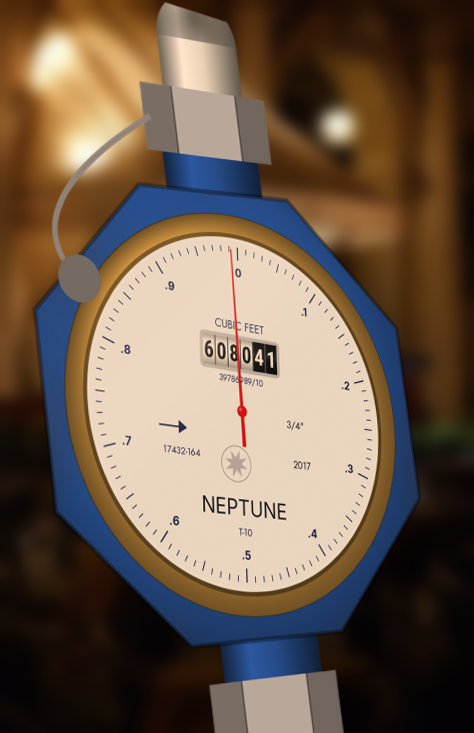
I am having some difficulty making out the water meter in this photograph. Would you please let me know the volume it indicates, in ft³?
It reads 608040.99 ft³
